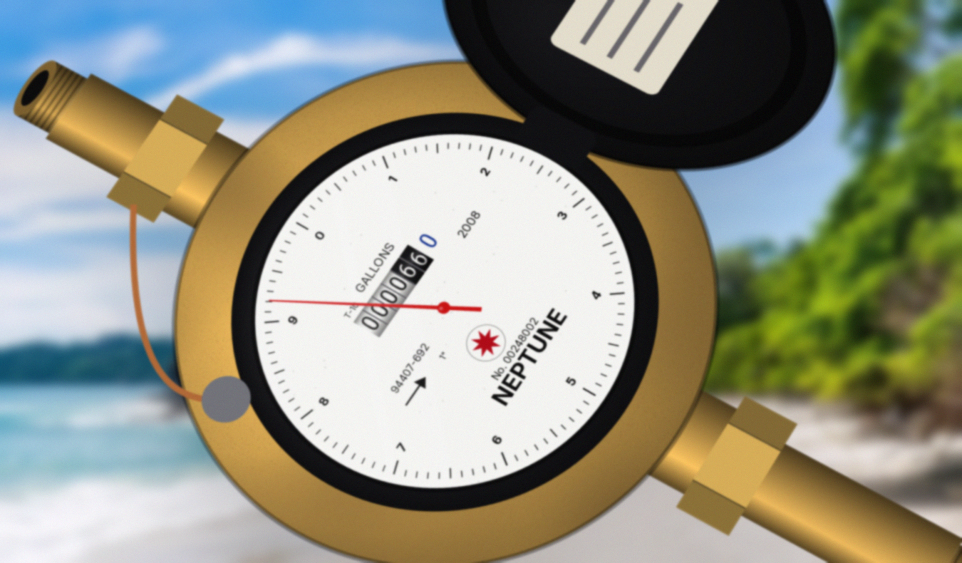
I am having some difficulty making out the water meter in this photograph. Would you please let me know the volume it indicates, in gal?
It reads 659.2 gal
